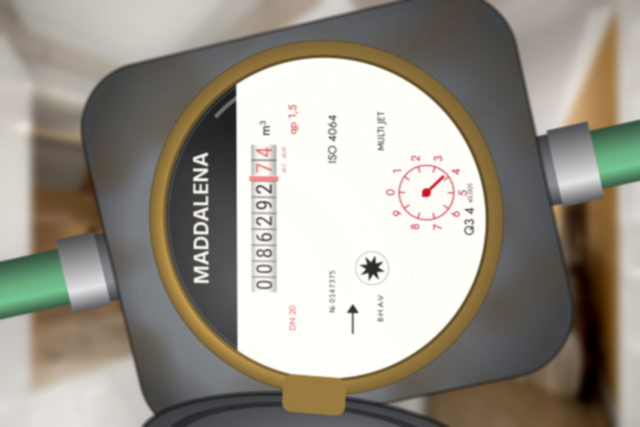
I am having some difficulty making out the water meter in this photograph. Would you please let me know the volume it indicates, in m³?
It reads 86292.743 m³
